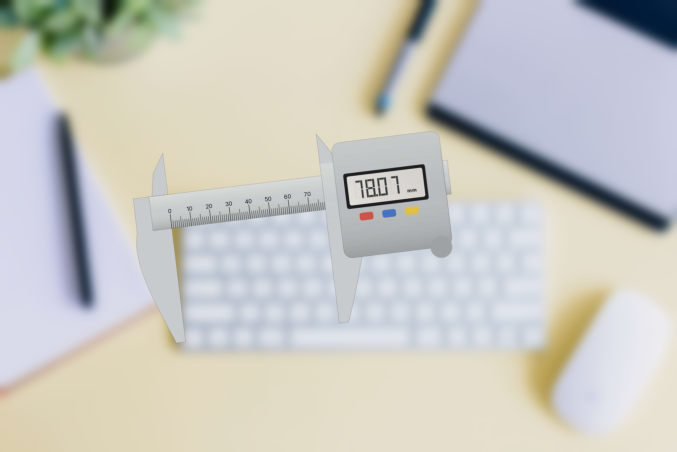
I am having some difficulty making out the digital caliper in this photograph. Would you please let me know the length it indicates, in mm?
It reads 78.07 mm
